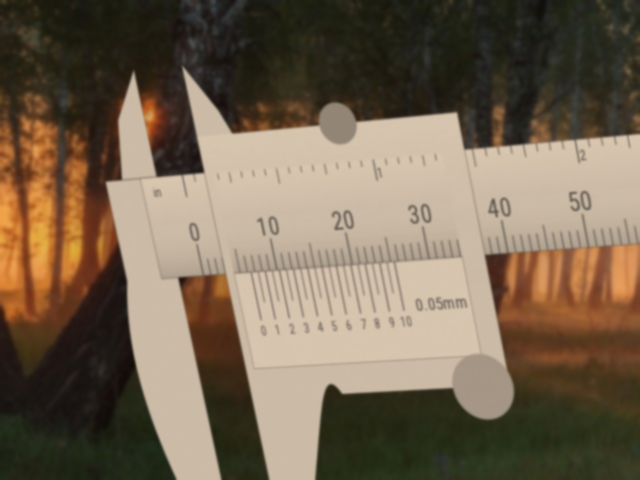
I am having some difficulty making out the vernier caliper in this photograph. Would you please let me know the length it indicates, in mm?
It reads 6.5 mm
